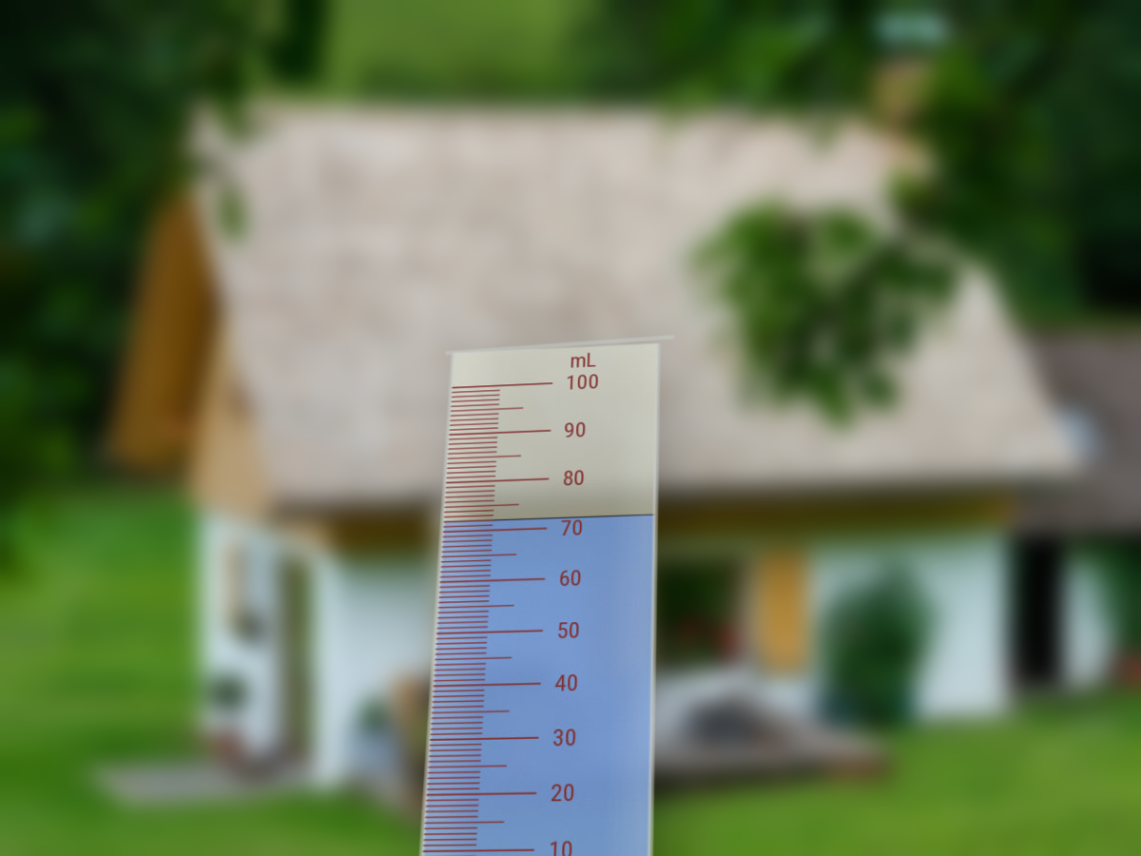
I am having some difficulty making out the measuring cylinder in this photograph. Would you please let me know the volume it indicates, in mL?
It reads 72 mL
